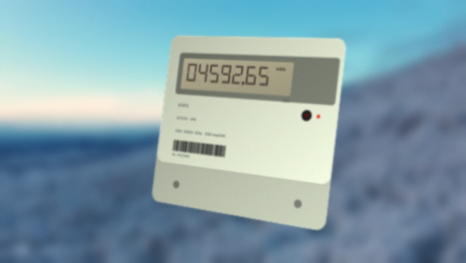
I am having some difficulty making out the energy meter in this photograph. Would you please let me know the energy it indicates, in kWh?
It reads 4592.65 kWh
